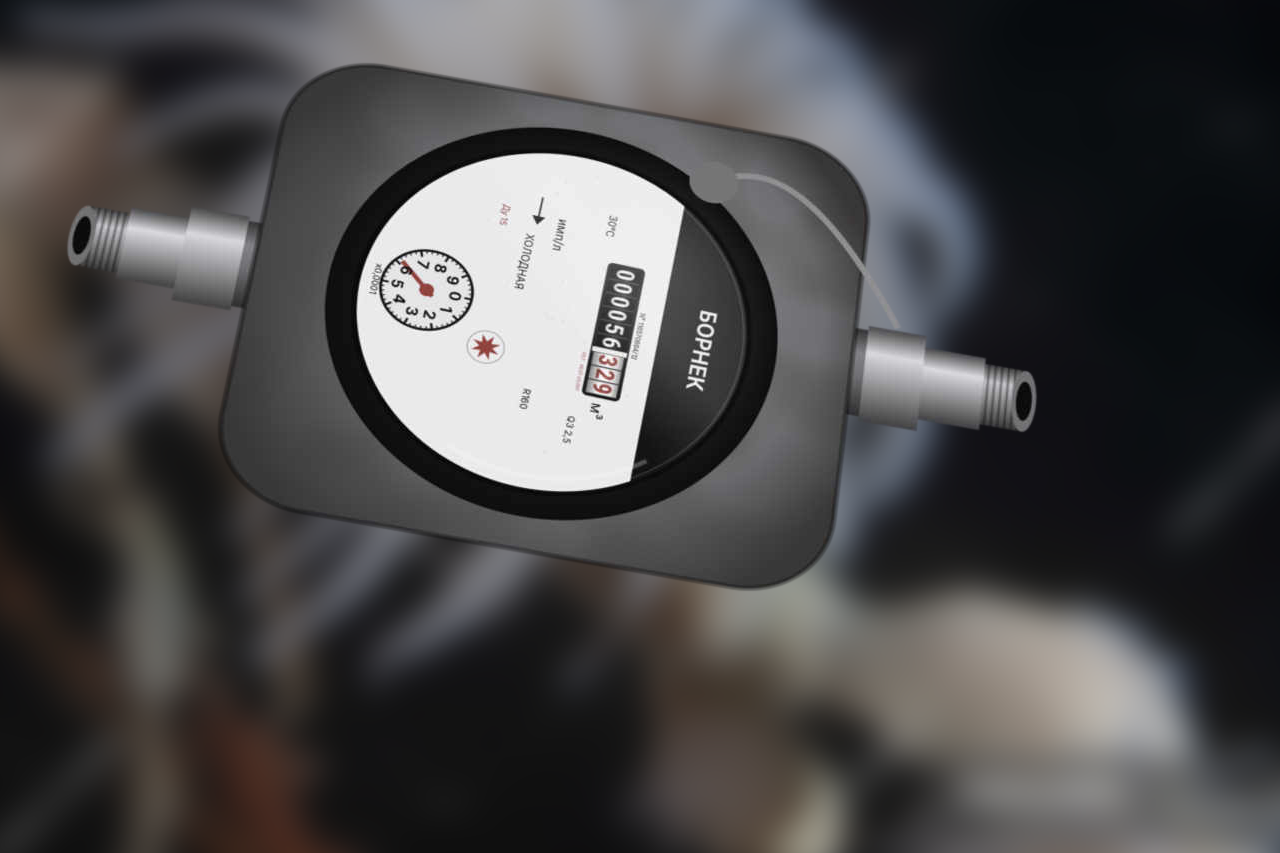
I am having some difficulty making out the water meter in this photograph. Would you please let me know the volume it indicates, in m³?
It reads 56.3296 m³
